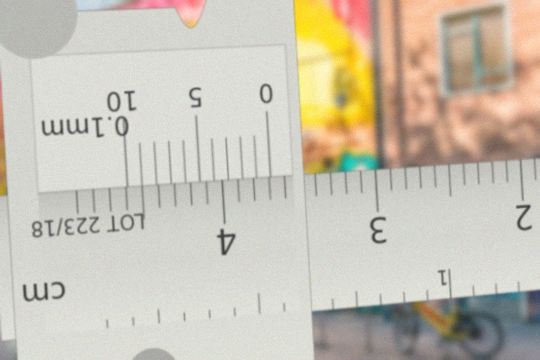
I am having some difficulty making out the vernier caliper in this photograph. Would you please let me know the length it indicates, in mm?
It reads 36.9 mm
